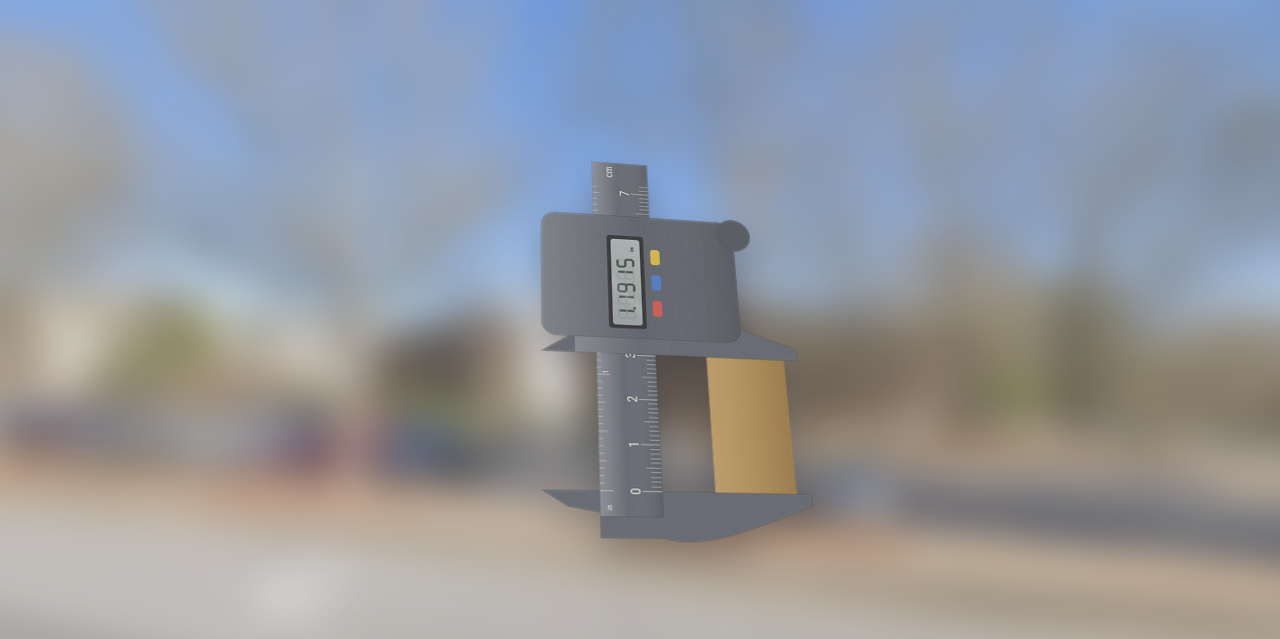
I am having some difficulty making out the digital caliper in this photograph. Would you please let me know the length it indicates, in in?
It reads 1.1915 in
